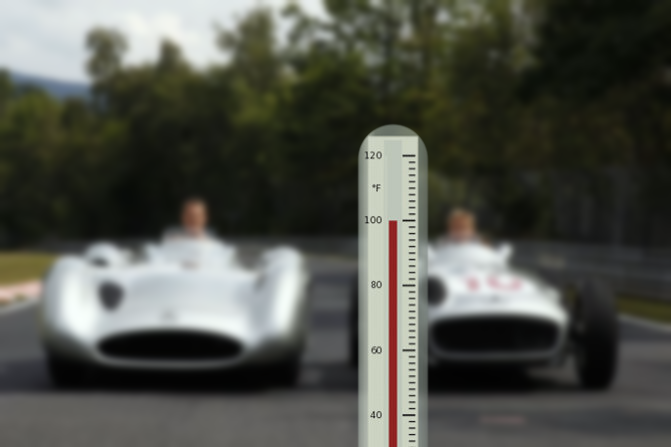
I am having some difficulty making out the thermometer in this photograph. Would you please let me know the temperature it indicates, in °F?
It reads 100 °F
